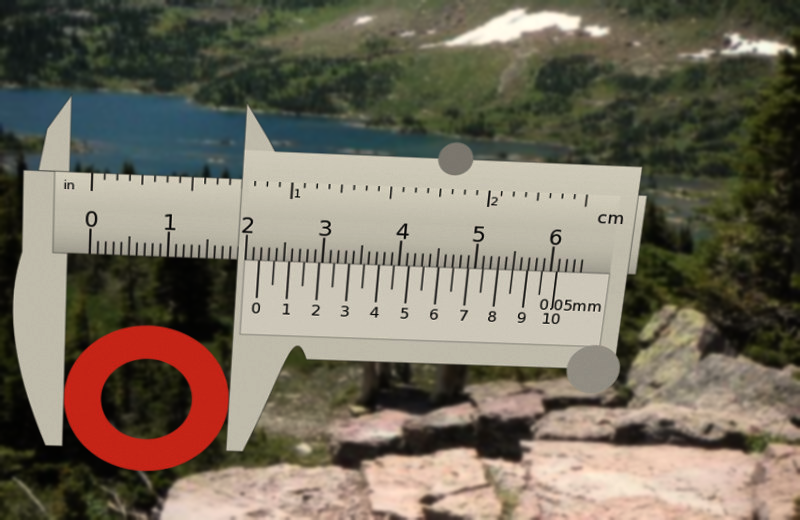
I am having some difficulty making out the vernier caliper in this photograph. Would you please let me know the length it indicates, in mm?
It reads 21.8 mm
